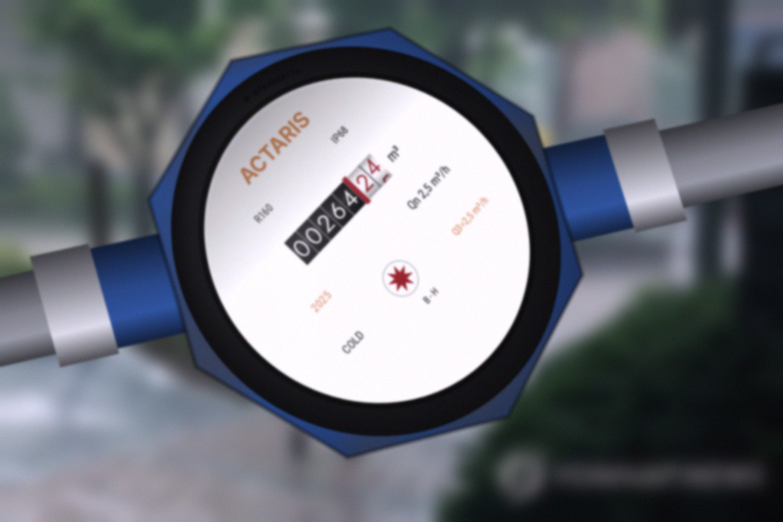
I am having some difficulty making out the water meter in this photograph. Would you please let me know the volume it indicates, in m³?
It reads 264.24 m³
